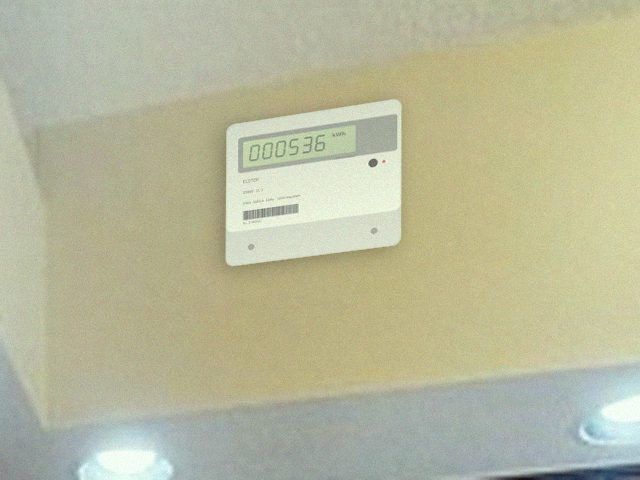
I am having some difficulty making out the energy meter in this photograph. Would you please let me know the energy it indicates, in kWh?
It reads 536 kWh
